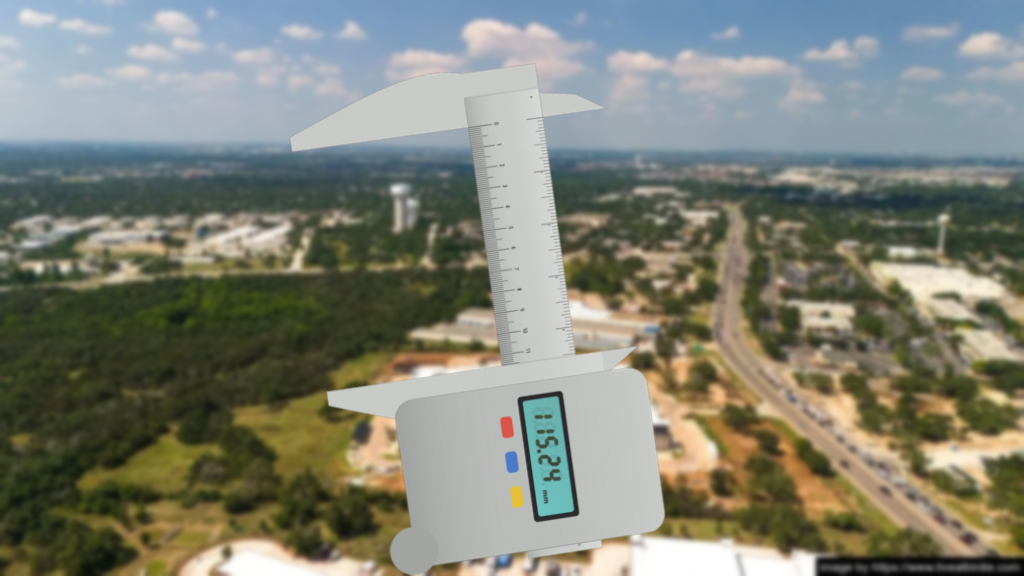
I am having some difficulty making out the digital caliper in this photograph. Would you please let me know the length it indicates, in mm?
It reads 115.24 mm
